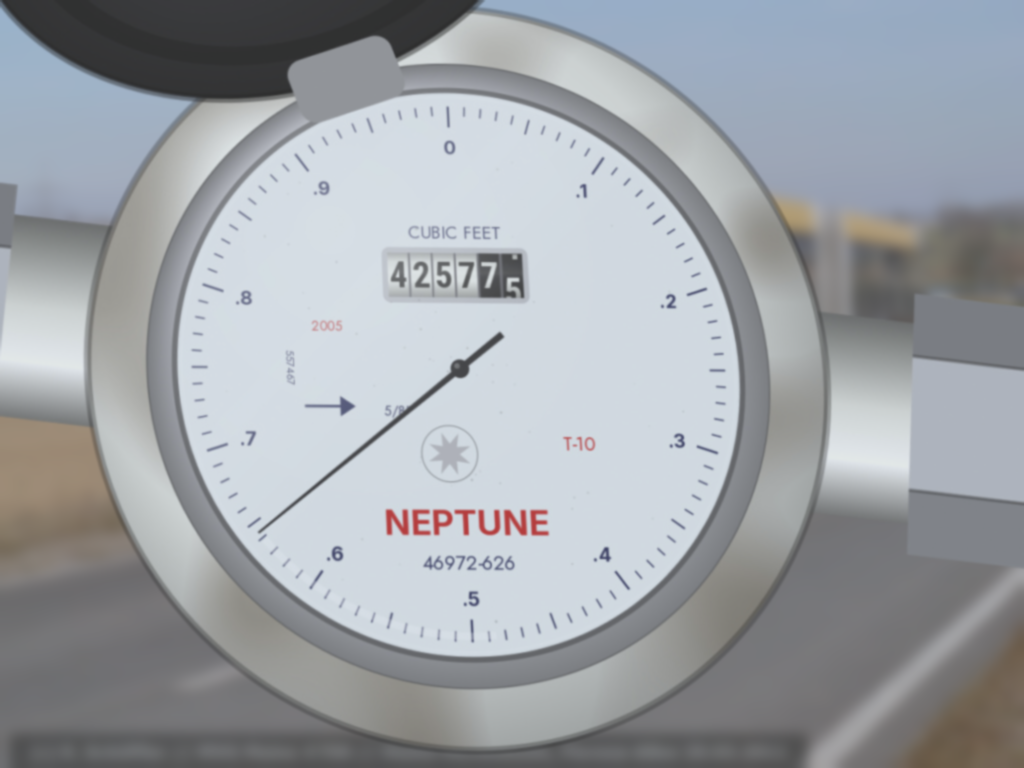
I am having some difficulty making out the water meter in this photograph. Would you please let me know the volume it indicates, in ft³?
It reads 425774.64 ft³
